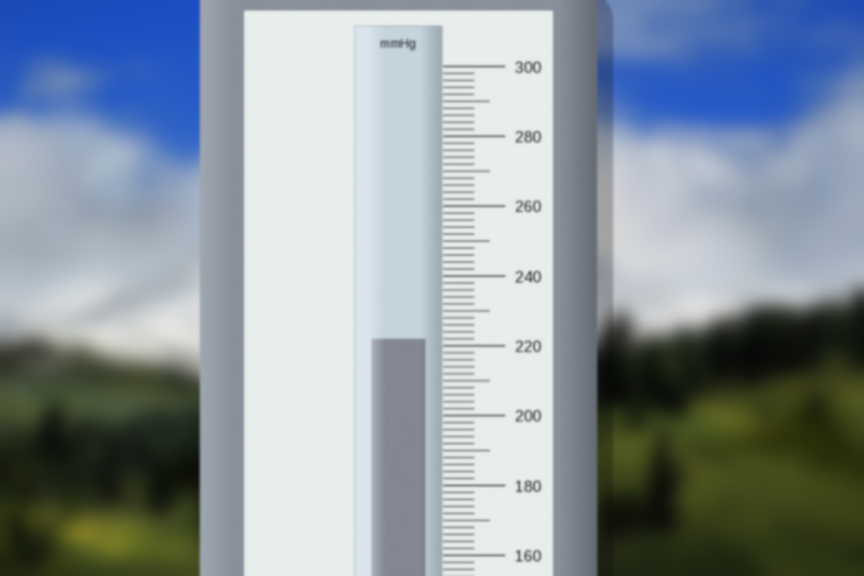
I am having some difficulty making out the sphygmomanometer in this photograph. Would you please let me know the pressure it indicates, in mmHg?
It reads 222 mmHg
